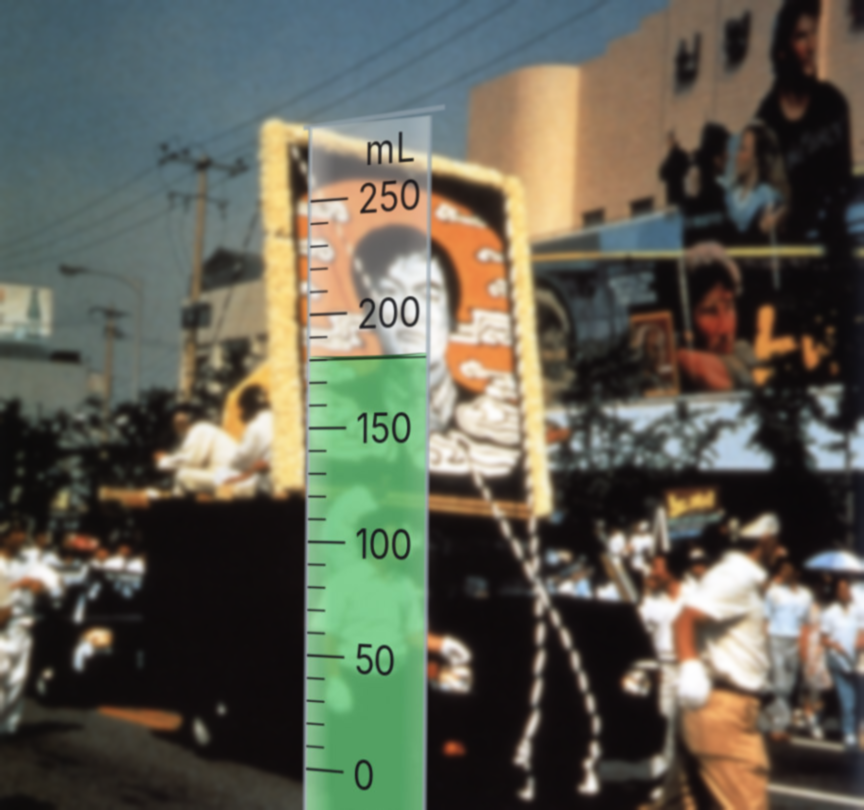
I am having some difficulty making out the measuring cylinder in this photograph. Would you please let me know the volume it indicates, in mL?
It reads 180 mL
